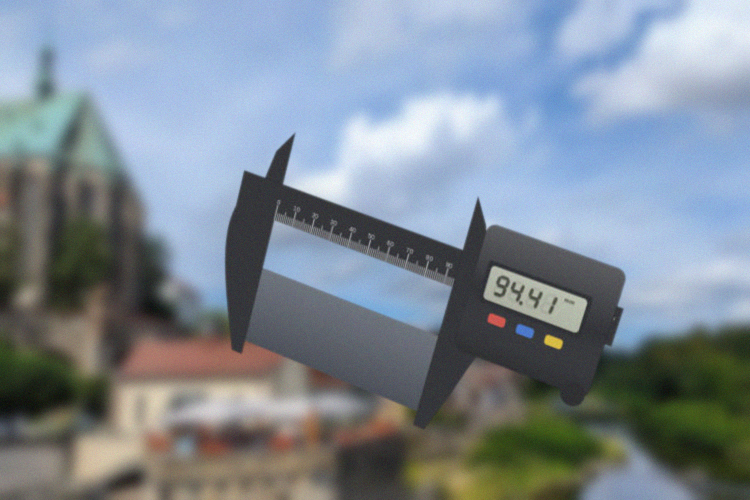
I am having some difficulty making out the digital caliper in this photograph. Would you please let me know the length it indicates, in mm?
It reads 94.41 mm
